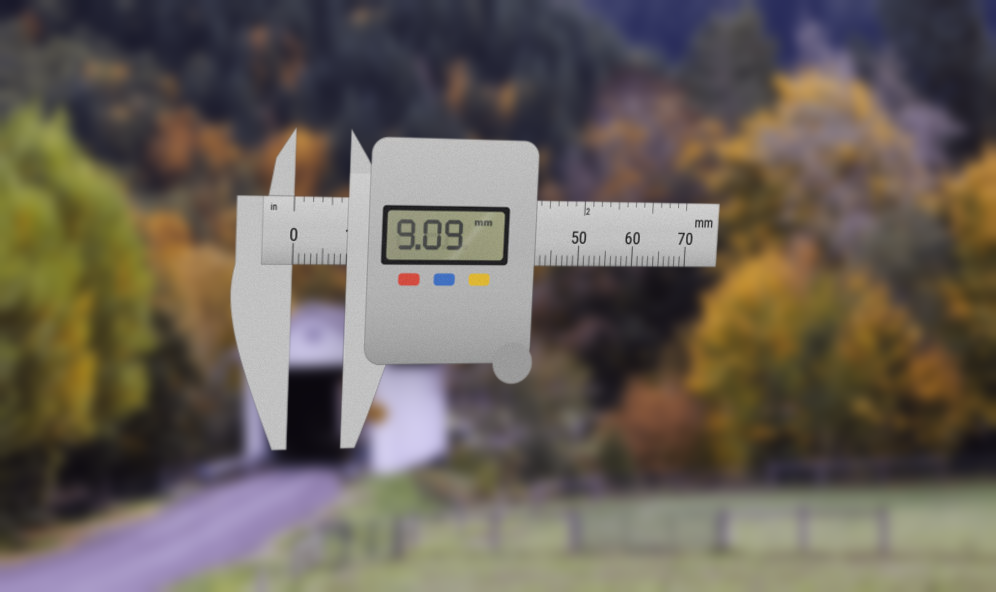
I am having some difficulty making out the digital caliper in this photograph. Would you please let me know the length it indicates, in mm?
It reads 9.09 mm
